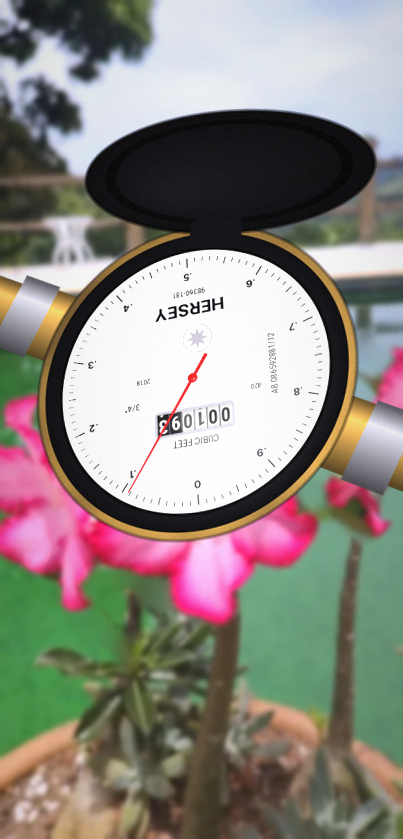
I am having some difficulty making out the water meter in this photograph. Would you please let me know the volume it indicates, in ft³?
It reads 1093.09 ft³
